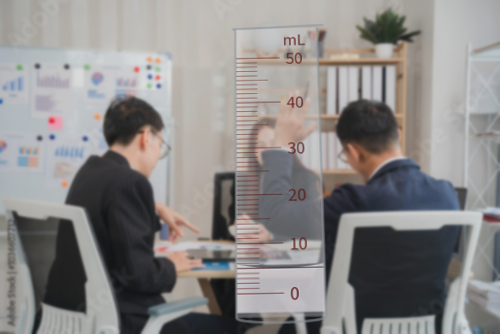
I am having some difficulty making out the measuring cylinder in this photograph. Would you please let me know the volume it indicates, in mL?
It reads 5 mL
